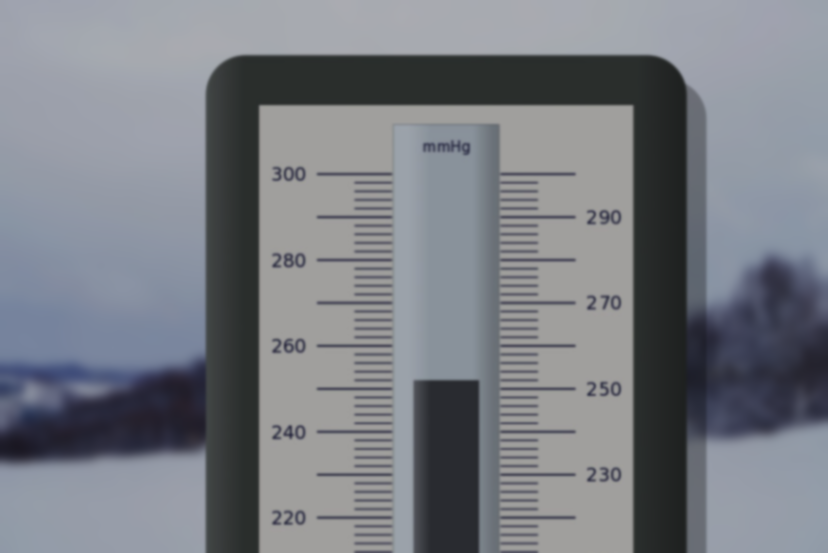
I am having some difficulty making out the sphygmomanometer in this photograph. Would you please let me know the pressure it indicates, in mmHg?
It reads 252 mmHg
